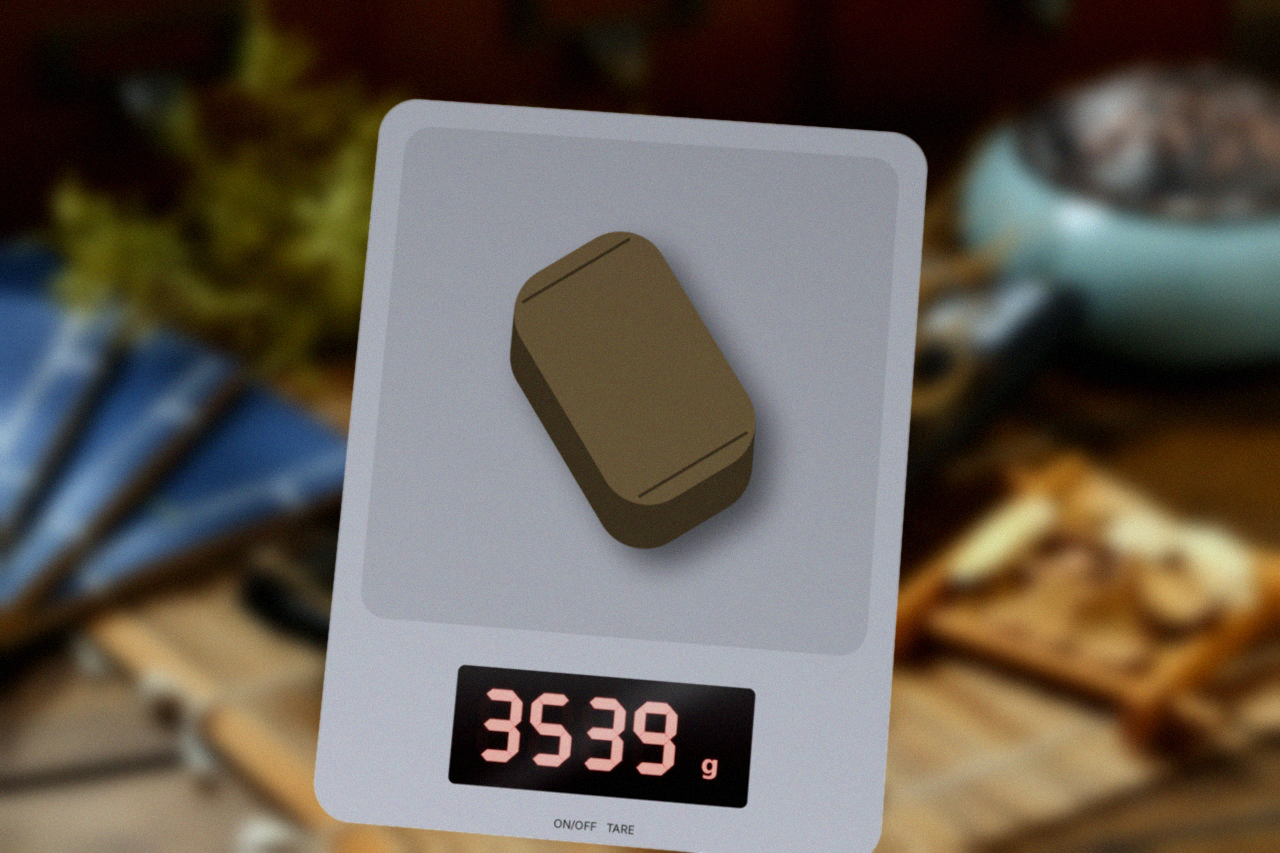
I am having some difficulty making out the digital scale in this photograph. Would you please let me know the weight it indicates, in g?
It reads 3539 g
